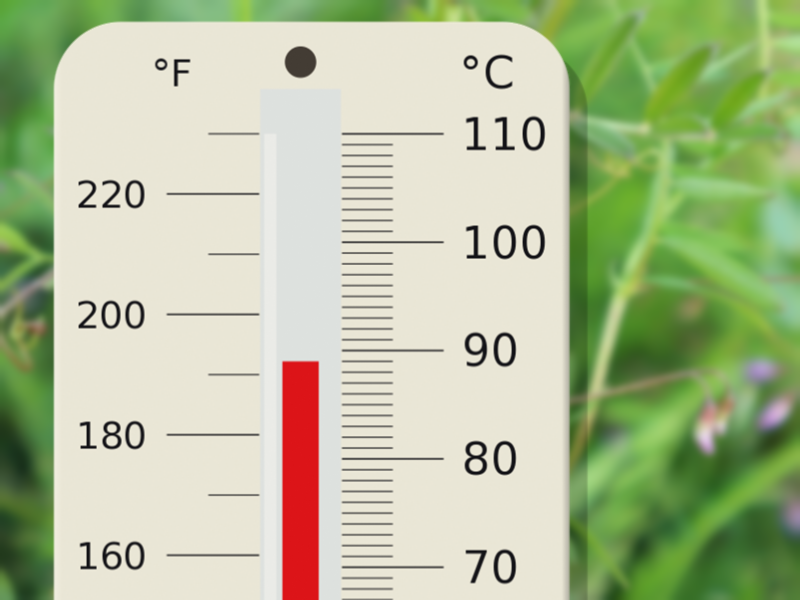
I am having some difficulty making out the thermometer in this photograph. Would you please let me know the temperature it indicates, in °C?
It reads 89 °C
